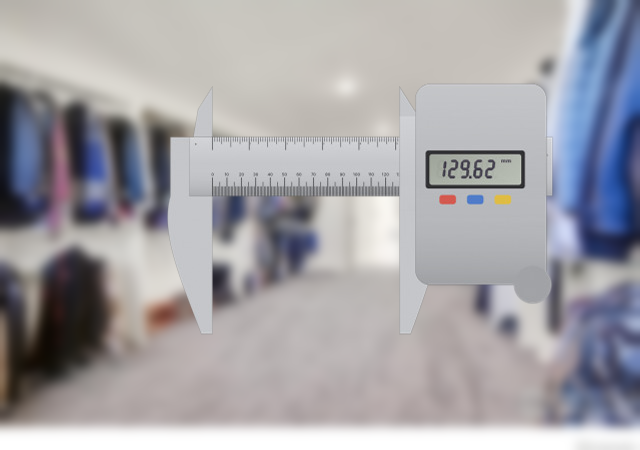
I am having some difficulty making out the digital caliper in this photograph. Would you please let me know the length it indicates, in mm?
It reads 129.62 mm
